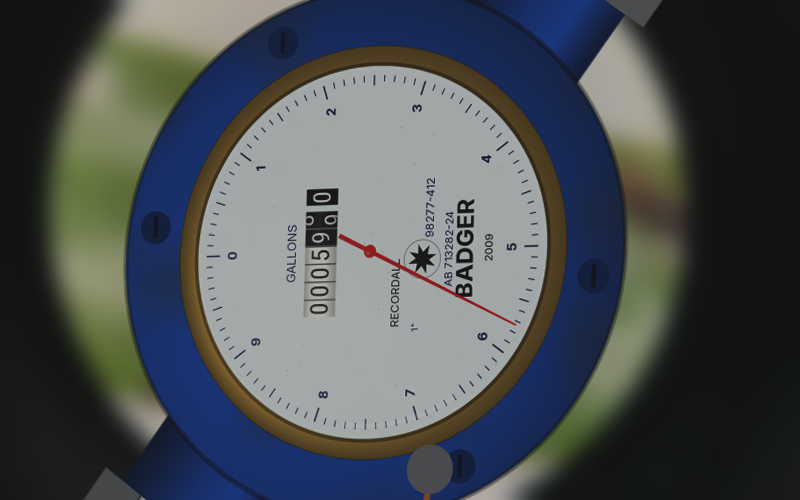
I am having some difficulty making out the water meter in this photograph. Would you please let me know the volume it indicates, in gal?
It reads 5985.7 gal
